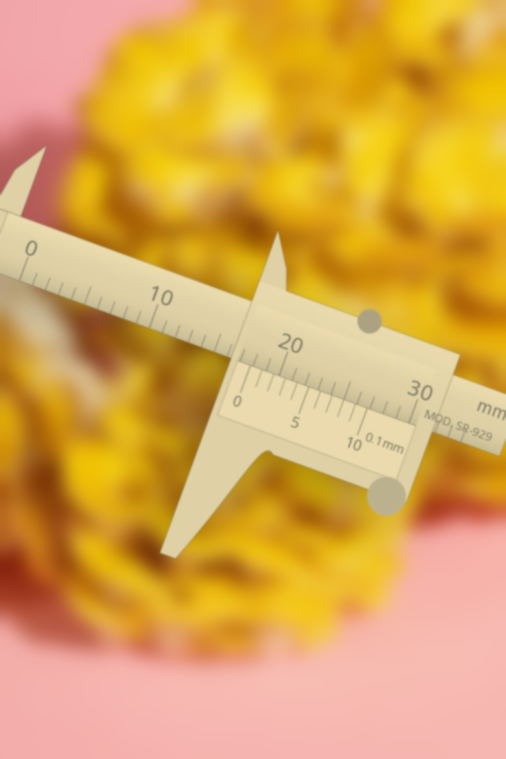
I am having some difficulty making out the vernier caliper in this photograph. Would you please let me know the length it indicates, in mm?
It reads 17.8 mm
